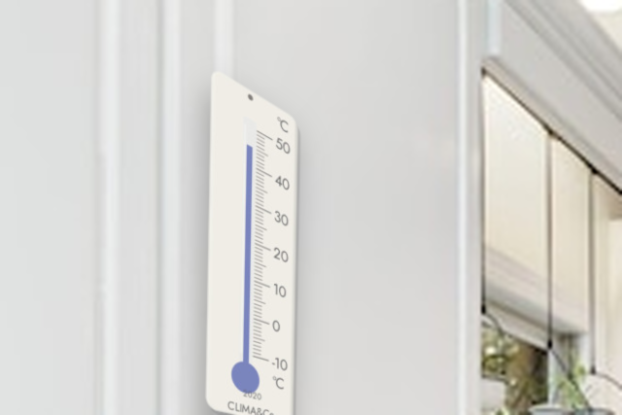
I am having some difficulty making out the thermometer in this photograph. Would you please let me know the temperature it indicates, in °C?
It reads 45 °C
